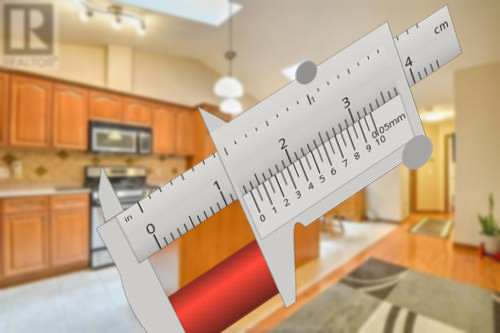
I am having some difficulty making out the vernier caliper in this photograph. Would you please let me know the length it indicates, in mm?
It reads 13.6 mm
